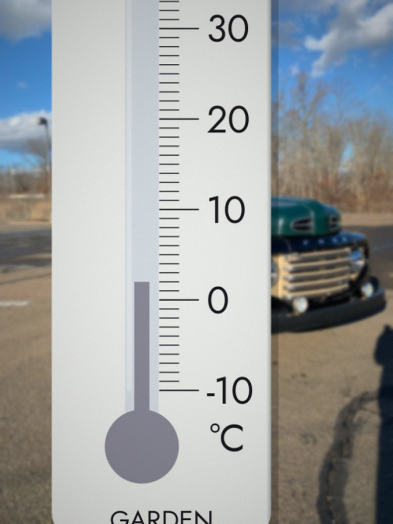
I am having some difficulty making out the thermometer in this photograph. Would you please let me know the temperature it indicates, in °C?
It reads 2 °C
